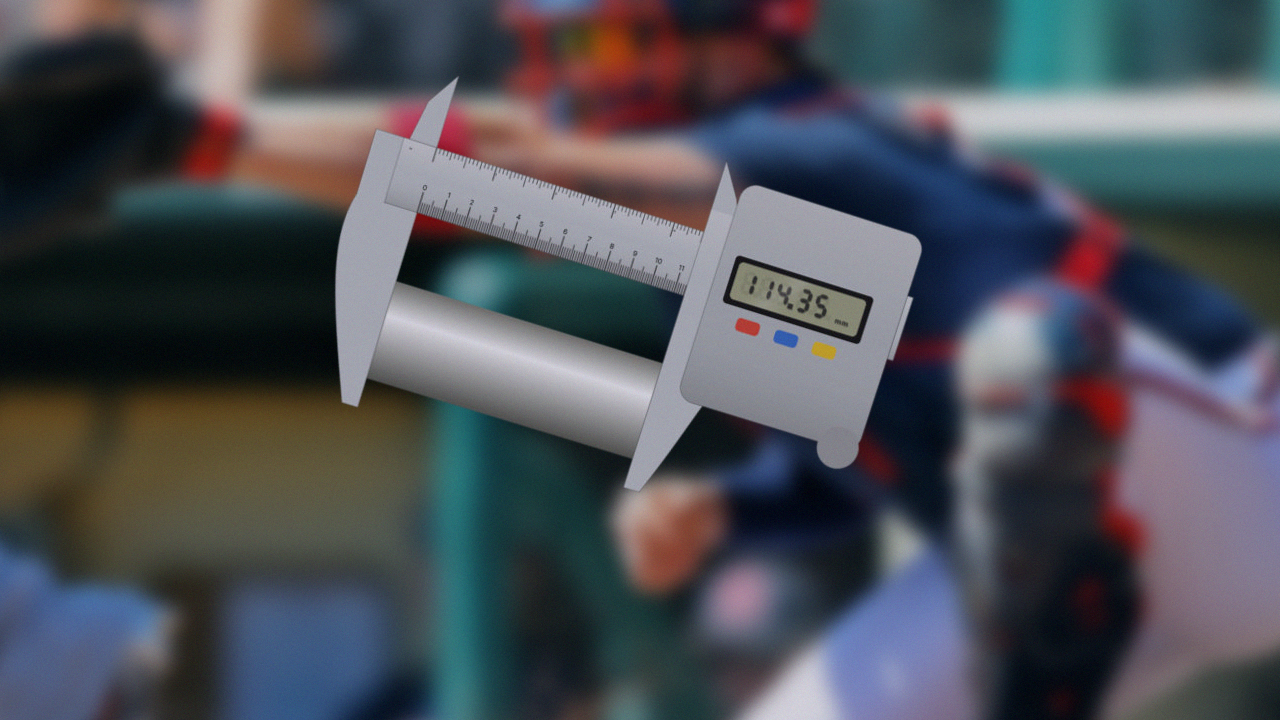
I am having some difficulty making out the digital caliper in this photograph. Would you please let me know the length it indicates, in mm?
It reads 114.35 mm
